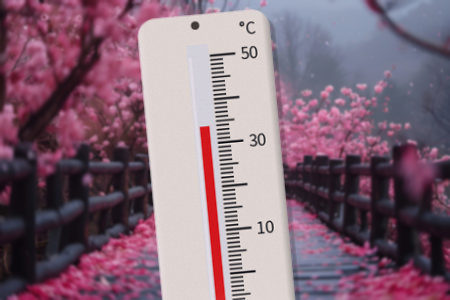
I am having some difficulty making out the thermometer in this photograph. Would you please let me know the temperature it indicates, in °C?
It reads 34 °C
